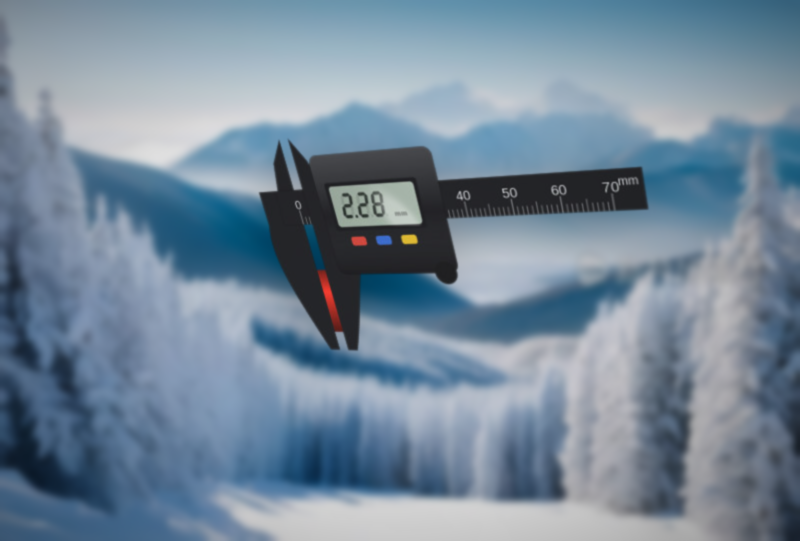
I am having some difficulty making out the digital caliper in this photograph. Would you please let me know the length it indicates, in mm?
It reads 2.28 mm
